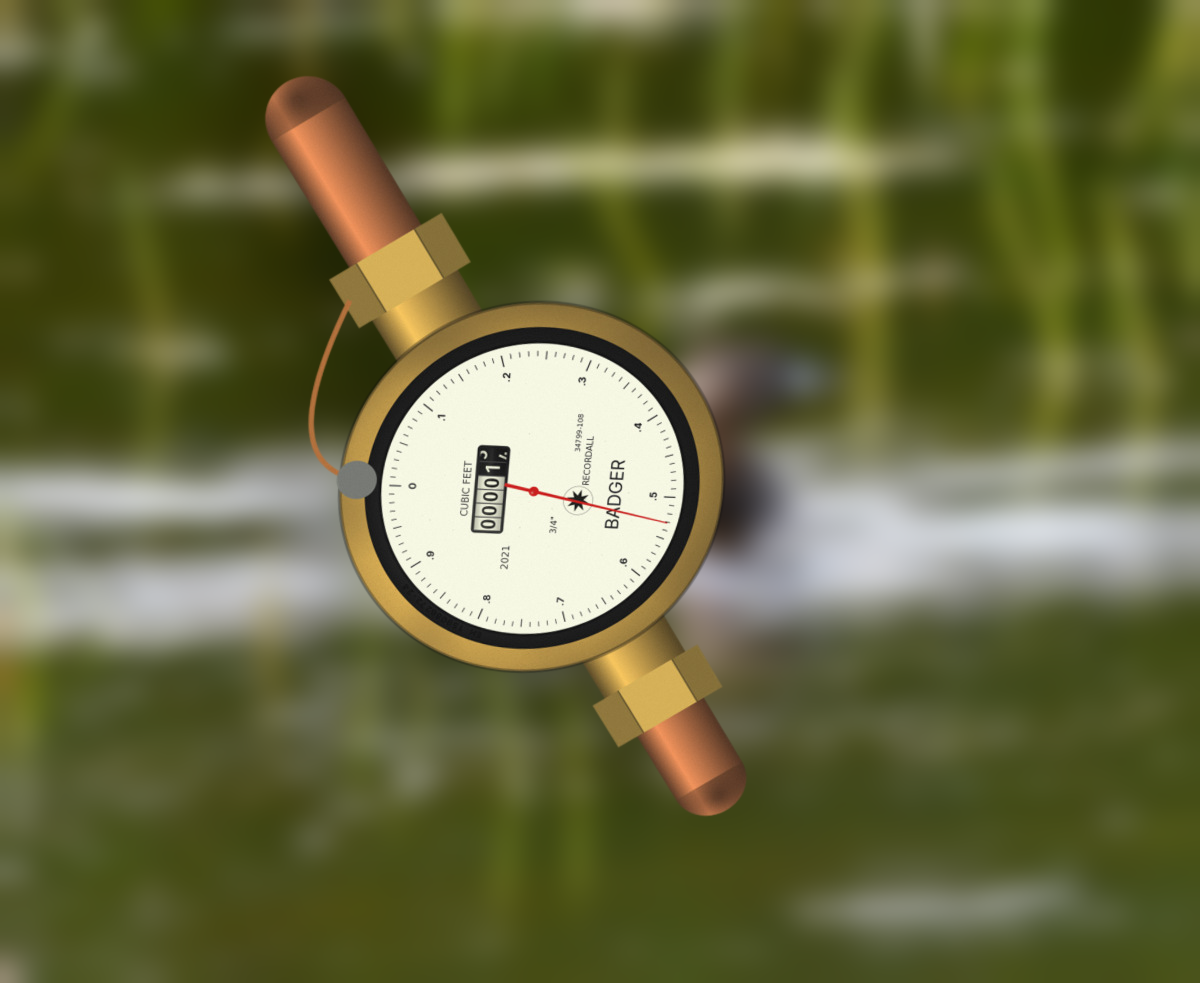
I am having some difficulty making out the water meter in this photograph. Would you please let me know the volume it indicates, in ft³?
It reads 13.53 ft³
